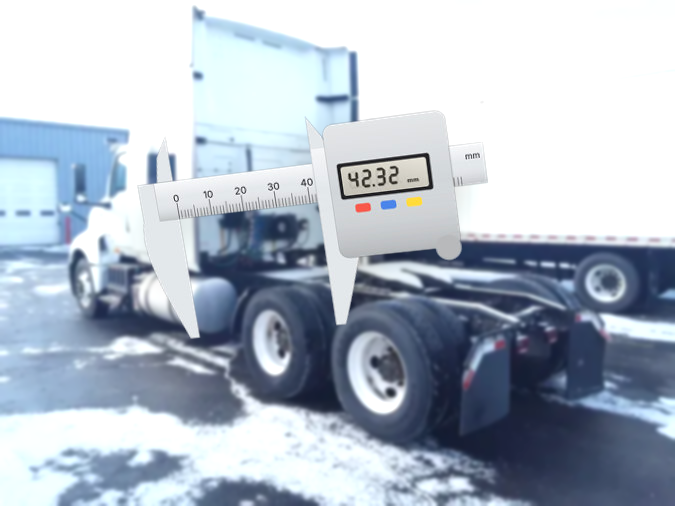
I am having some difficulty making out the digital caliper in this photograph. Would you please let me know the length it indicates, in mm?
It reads 42.32 mm
